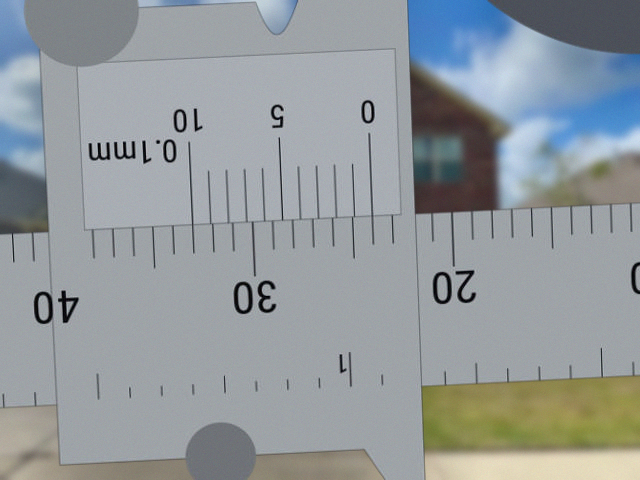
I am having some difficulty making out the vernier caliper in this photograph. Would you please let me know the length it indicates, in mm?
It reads 24.0 mm
